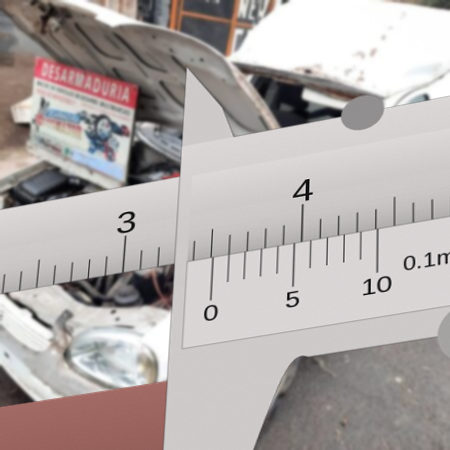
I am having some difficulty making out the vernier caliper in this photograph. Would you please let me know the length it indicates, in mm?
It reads 35.1 mm
